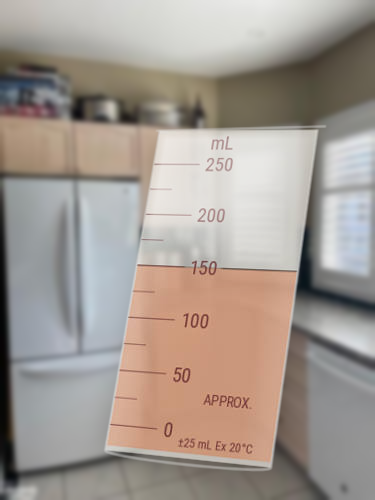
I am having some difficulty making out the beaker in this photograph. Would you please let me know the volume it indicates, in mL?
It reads 150 mL
